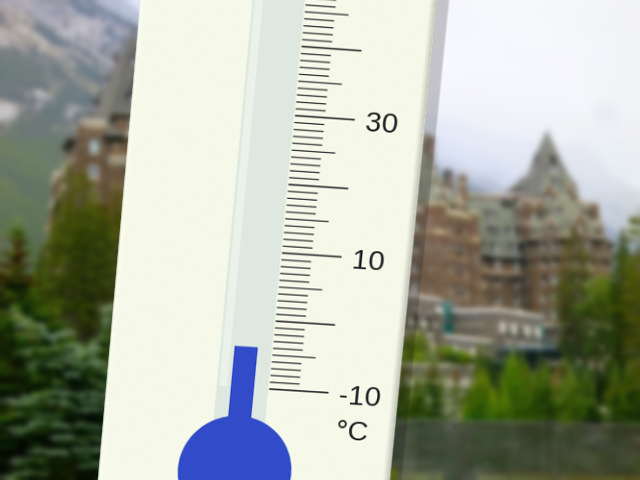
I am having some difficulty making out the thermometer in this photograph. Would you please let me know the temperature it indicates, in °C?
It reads -4 °C
